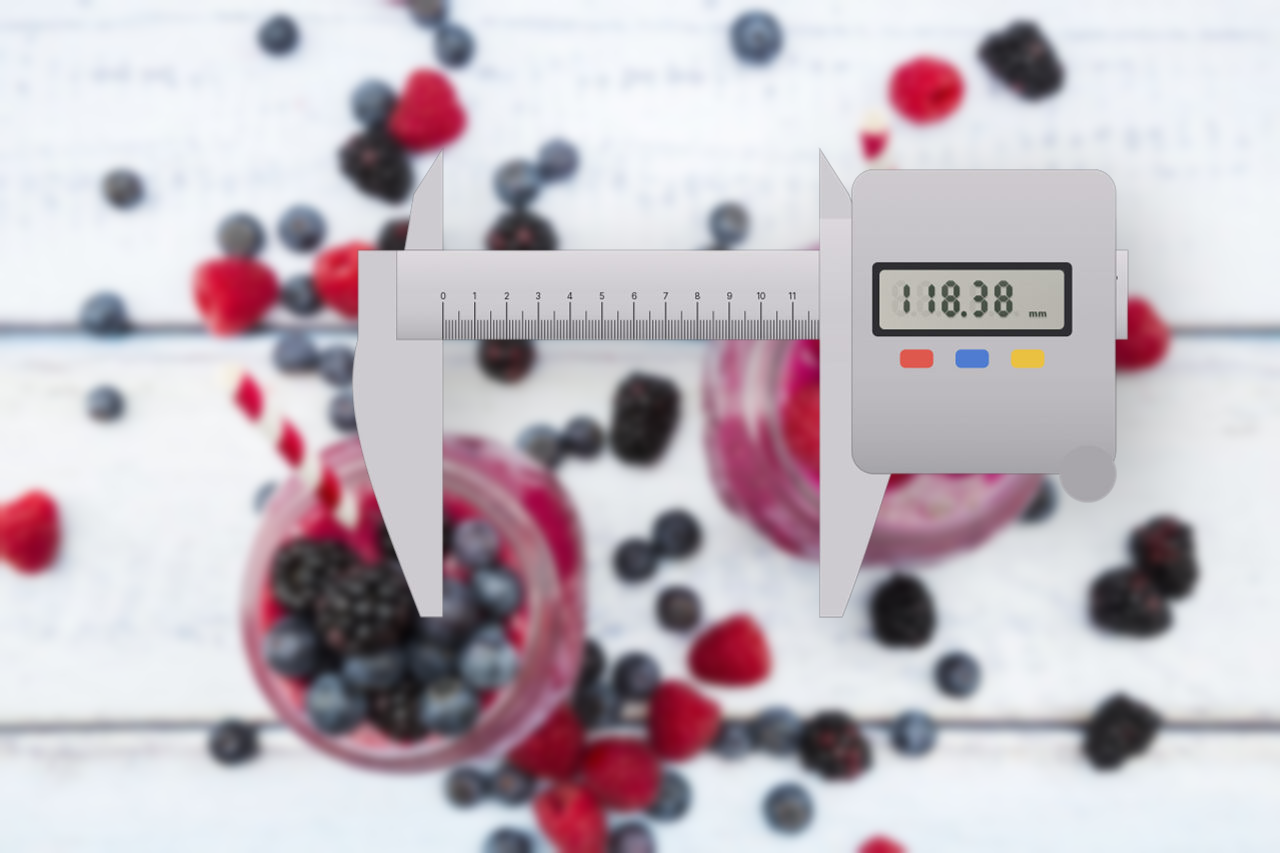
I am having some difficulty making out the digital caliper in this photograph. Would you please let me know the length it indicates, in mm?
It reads 118.38 mm
